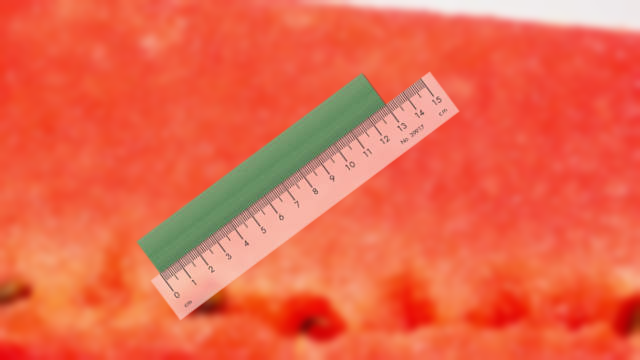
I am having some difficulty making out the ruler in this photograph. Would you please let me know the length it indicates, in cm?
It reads 13 cm
